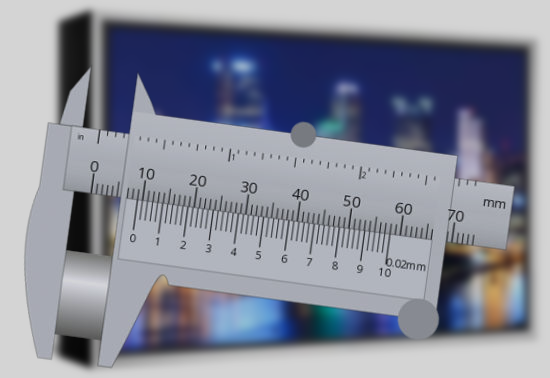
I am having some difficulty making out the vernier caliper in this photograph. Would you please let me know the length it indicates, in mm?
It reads 9.0 mm
